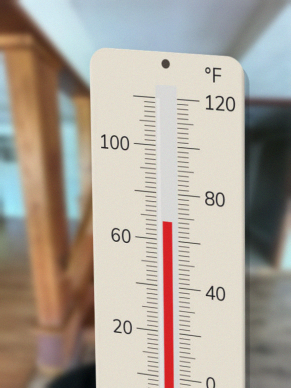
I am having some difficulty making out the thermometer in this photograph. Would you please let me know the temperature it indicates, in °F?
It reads 68 °F
